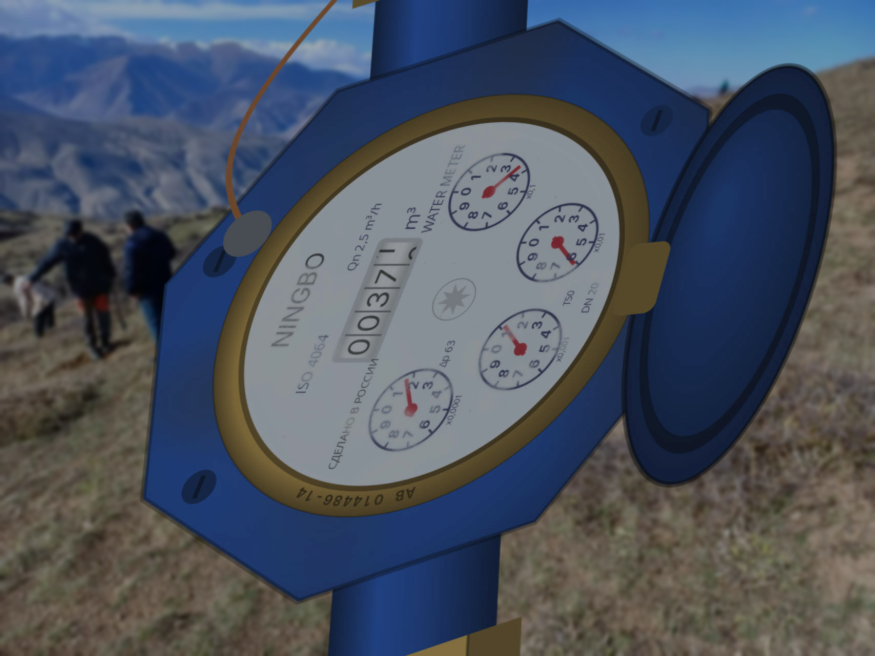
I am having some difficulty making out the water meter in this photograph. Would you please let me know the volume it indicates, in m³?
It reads 371.3611 m³
